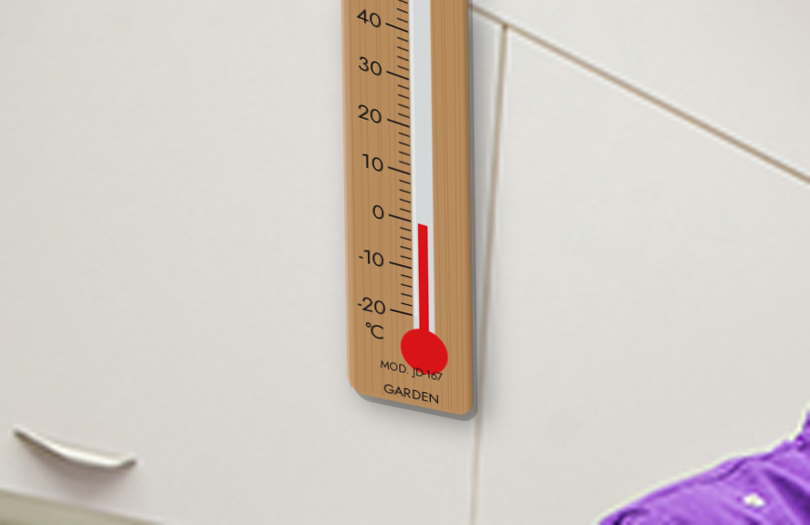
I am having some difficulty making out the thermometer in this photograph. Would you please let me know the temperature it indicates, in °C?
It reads 0 °C
